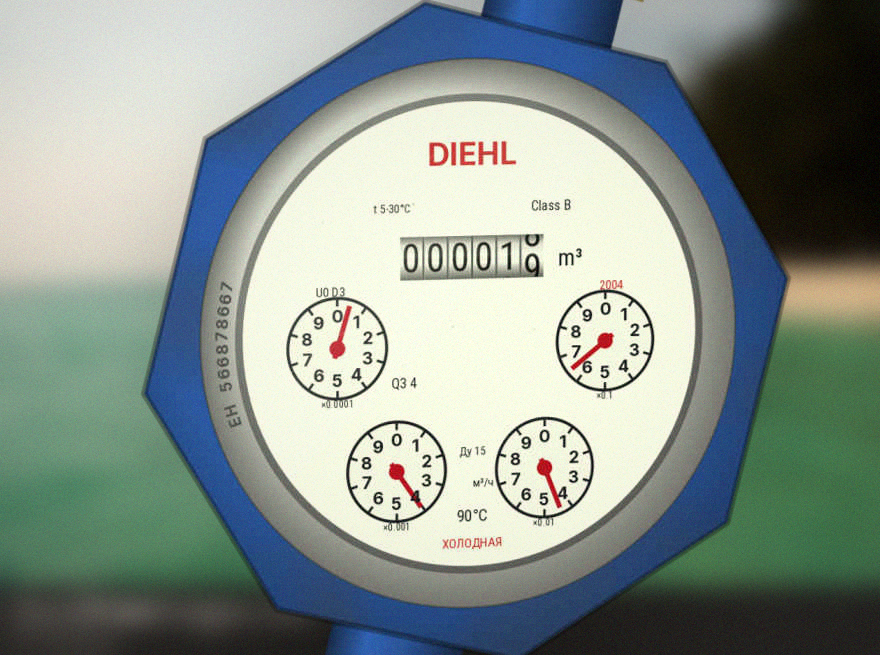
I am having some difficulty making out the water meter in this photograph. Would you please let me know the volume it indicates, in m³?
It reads 18.6440 m³
